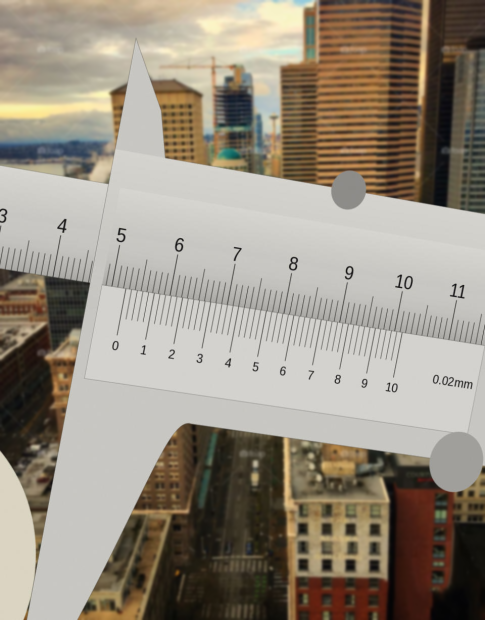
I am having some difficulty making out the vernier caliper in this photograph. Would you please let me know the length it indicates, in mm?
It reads 52.4 mm
